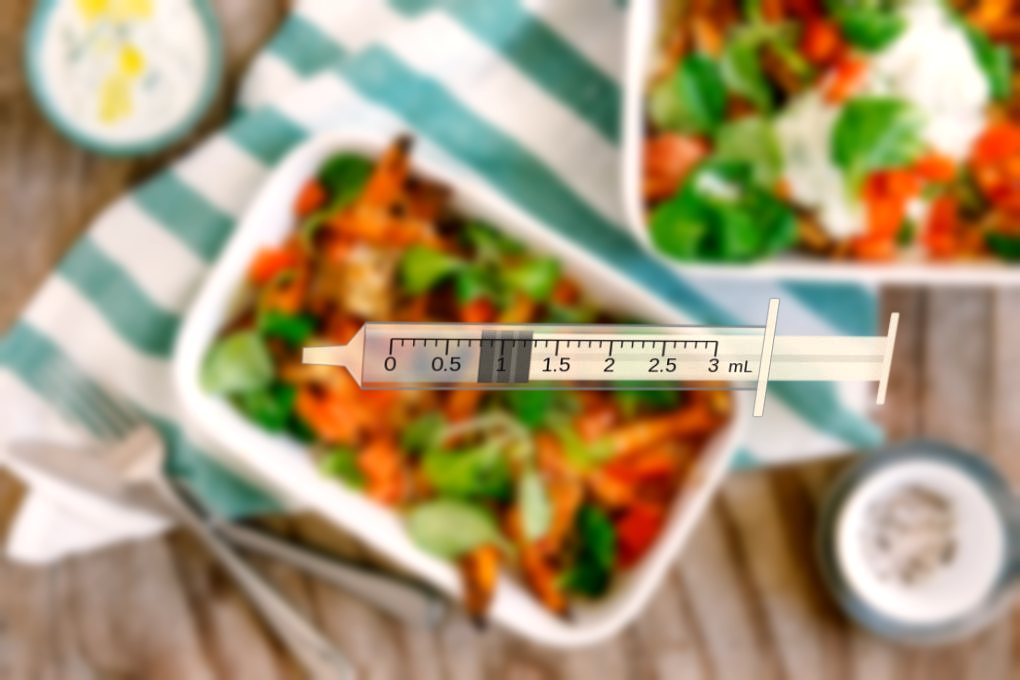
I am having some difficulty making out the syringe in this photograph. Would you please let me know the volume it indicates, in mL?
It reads 0.8 mL
